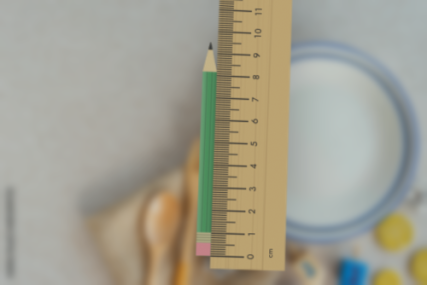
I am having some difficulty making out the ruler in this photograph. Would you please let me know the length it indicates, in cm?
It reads 9.5 cm
